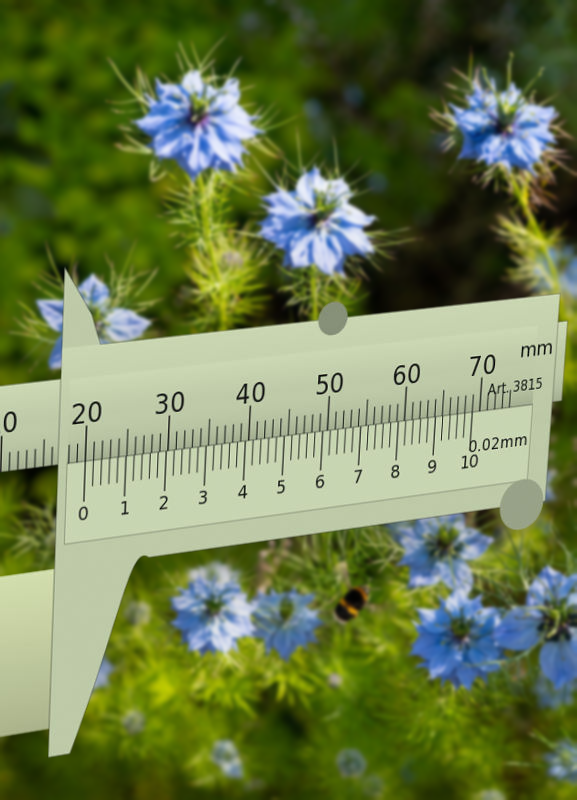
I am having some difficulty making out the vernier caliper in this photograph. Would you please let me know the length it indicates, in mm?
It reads 20.0 mm
